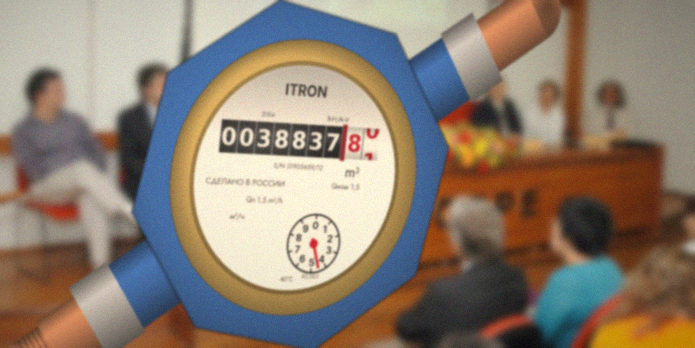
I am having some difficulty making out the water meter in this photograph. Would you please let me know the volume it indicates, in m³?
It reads 38837.804 m³
